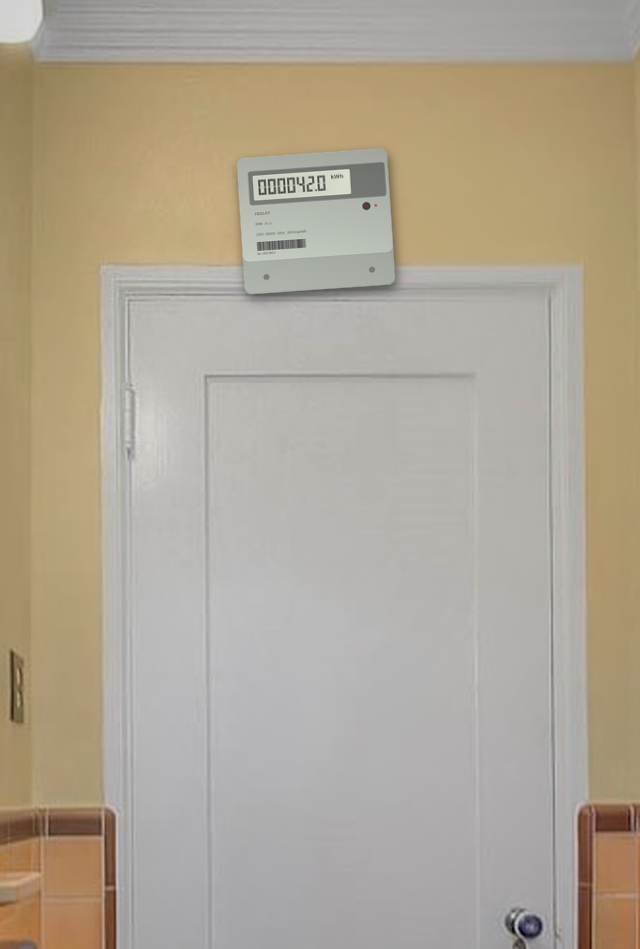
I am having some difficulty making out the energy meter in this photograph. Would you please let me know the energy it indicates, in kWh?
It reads 42.0 kWh
